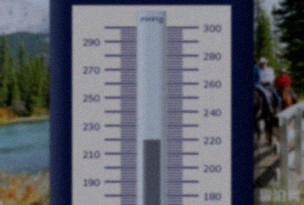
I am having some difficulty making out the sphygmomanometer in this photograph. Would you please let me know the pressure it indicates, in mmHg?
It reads 220 mmHg
